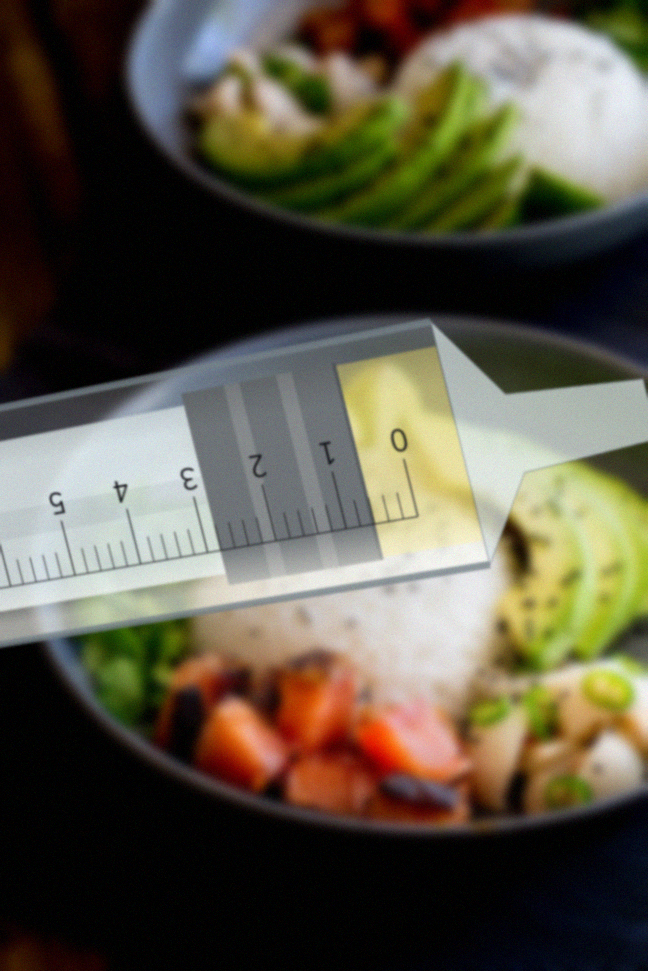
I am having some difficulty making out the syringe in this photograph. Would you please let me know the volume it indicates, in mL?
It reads 0.6 mL
